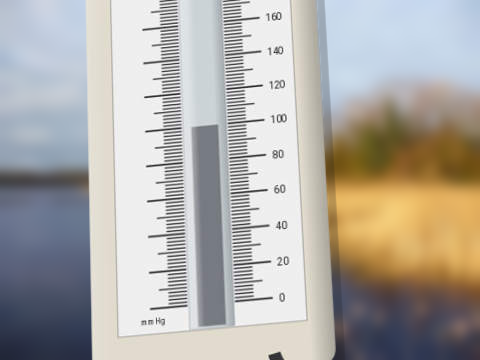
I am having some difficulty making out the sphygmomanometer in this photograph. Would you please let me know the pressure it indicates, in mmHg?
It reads 100 mmHg
